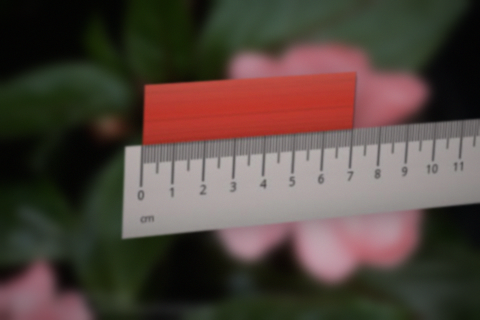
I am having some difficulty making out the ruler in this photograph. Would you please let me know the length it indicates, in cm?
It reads 7 cm
